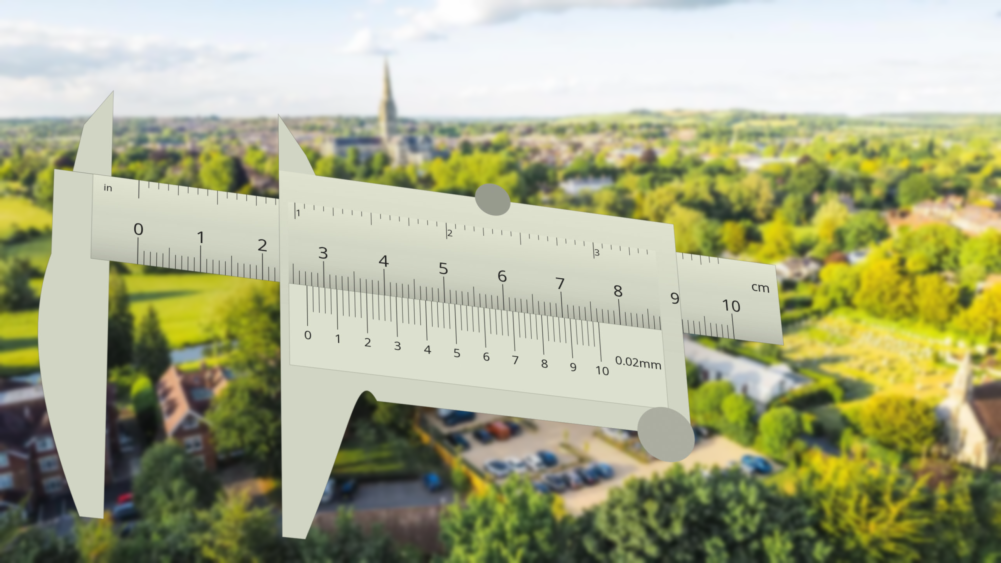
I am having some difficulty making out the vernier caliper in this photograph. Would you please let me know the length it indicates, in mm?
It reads 27.2 mm
